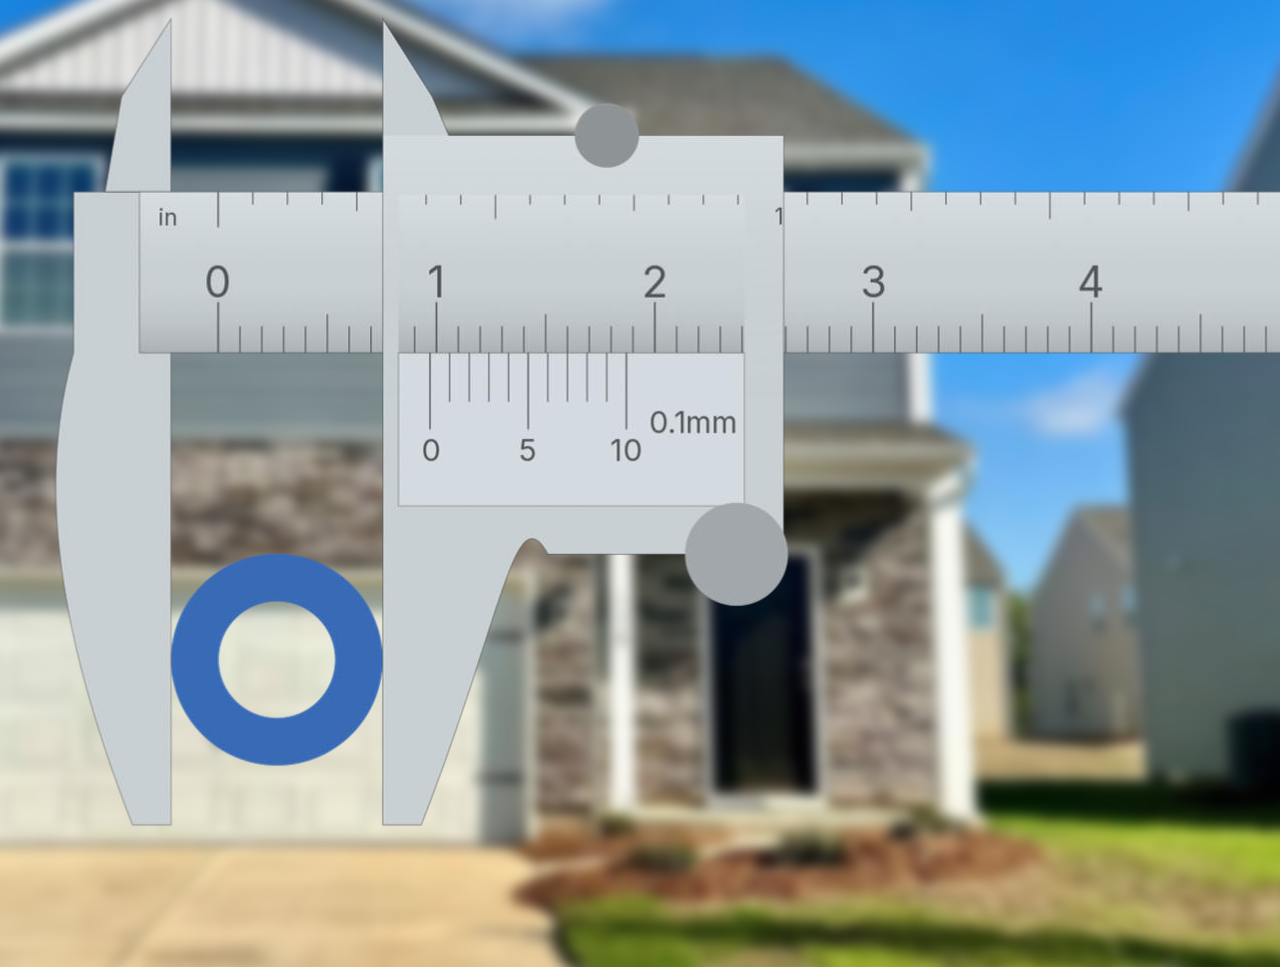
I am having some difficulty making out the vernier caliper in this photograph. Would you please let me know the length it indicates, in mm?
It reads 9.7 mm
